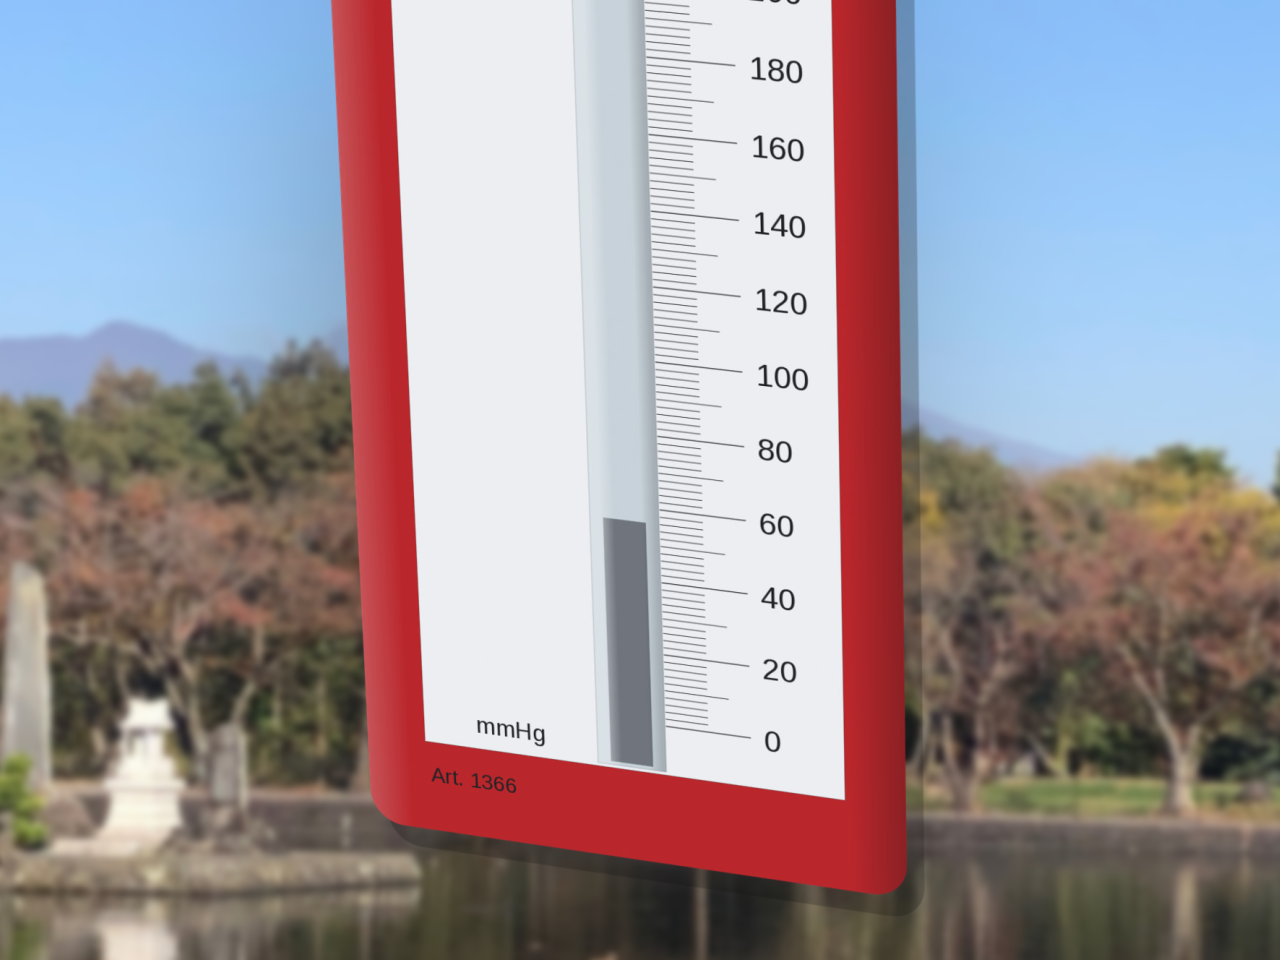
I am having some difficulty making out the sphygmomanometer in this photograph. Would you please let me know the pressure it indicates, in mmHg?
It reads 56 mmHg
